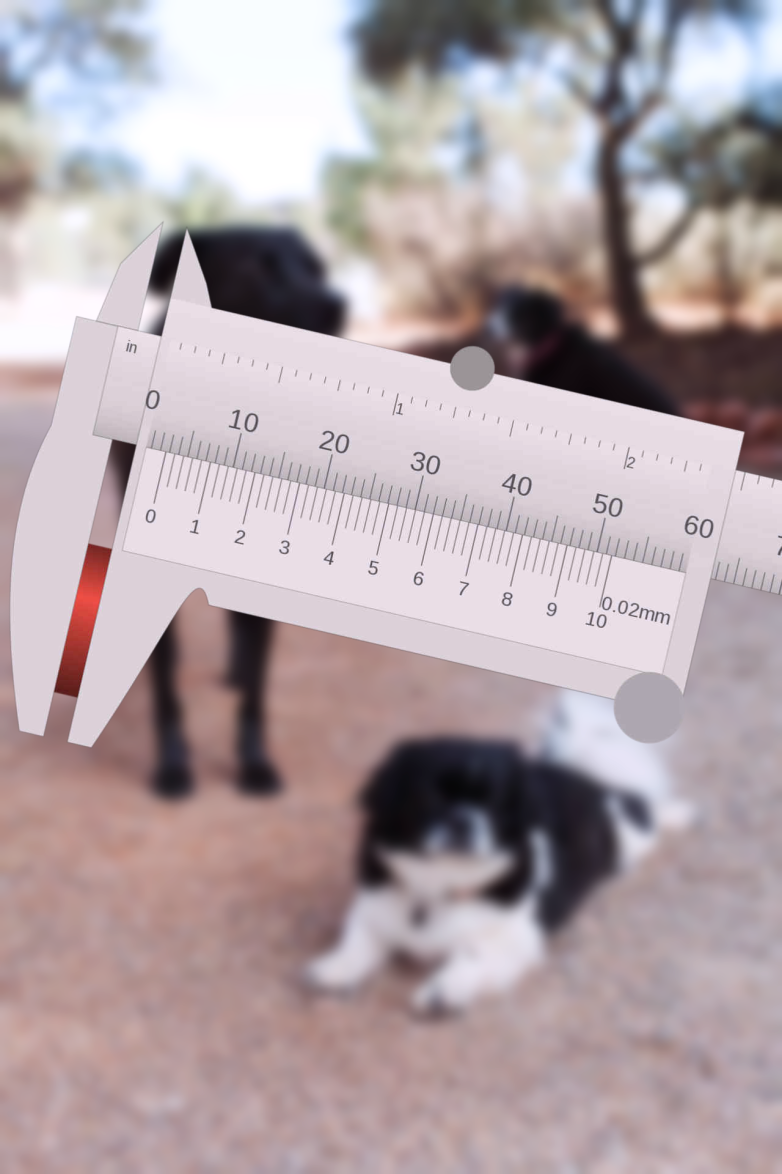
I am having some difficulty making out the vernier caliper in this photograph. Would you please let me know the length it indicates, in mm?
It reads 2.6 mm
